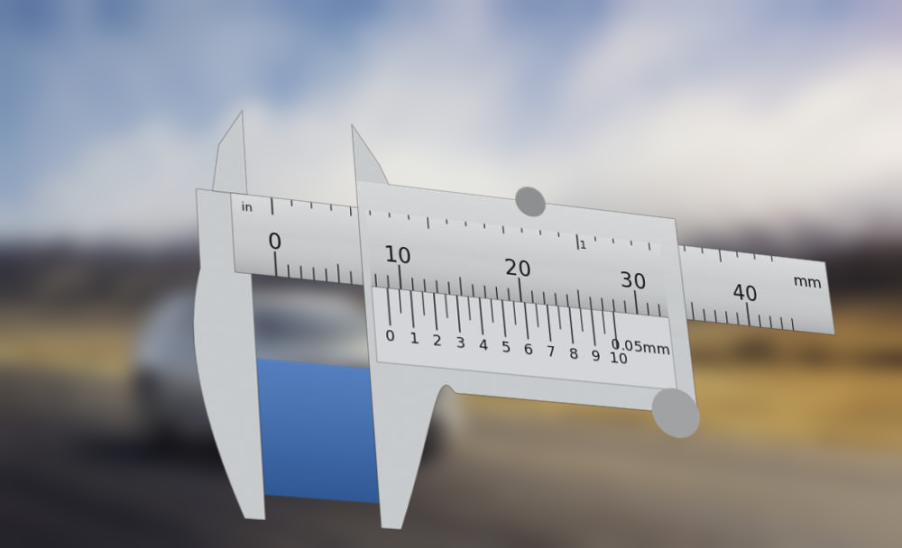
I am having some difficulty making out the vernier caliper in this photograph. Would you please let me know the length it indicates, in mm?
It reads 8.9 mm
